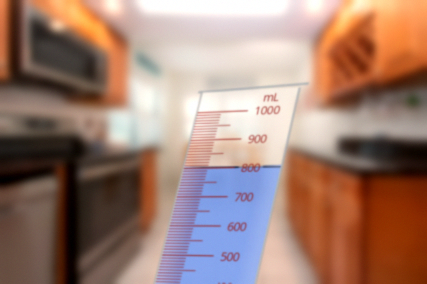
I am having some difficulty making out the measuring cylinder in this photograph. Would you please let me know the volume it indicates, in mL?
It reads 800 mL
